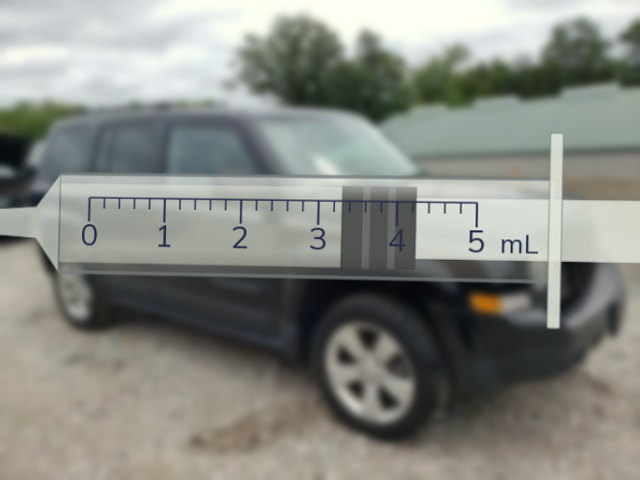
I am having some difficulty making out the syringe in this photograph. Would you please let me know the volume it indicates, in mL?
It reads 3.3 mL
